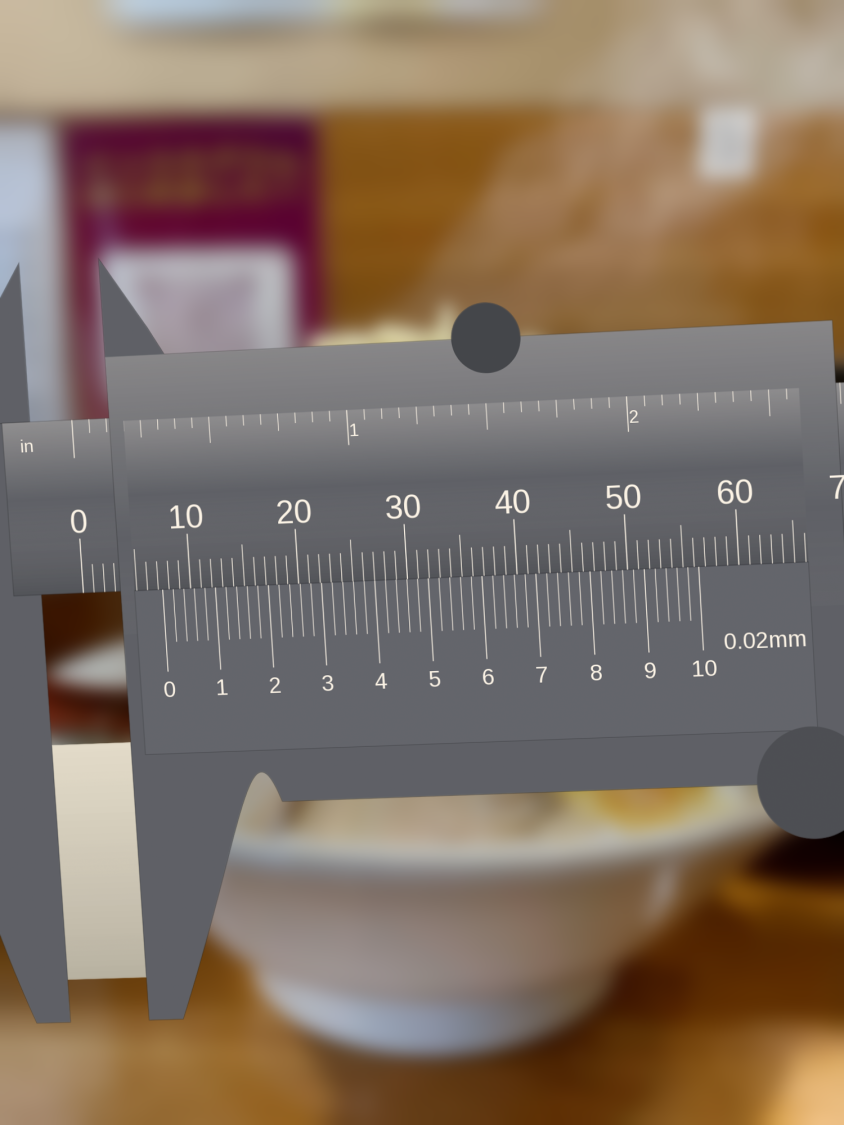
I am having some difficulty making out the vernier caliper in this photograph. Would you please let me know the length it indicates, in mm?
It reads 7.4 mm
